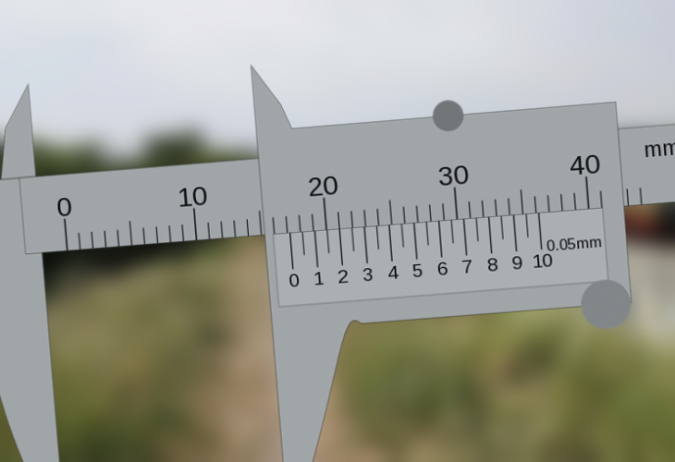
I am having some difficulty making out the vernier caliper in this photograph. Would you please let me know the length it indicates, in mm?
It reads 17.2 mm
